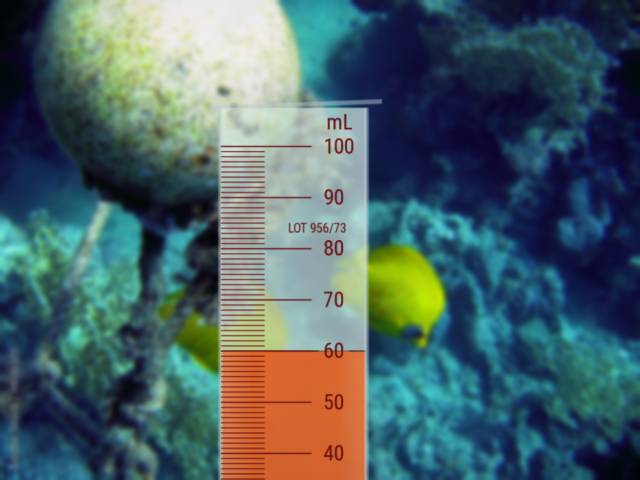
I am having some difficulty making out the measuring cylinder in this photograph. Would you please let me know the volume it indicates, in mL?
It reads 60 mL
